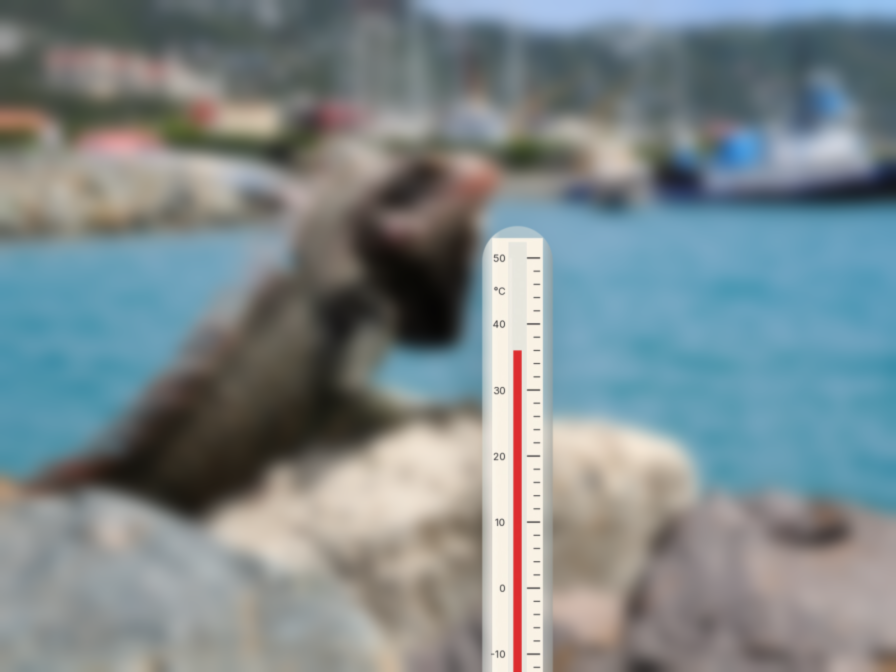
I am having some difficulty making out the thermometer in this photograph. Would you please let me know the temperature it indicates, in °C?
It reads 36 °C
